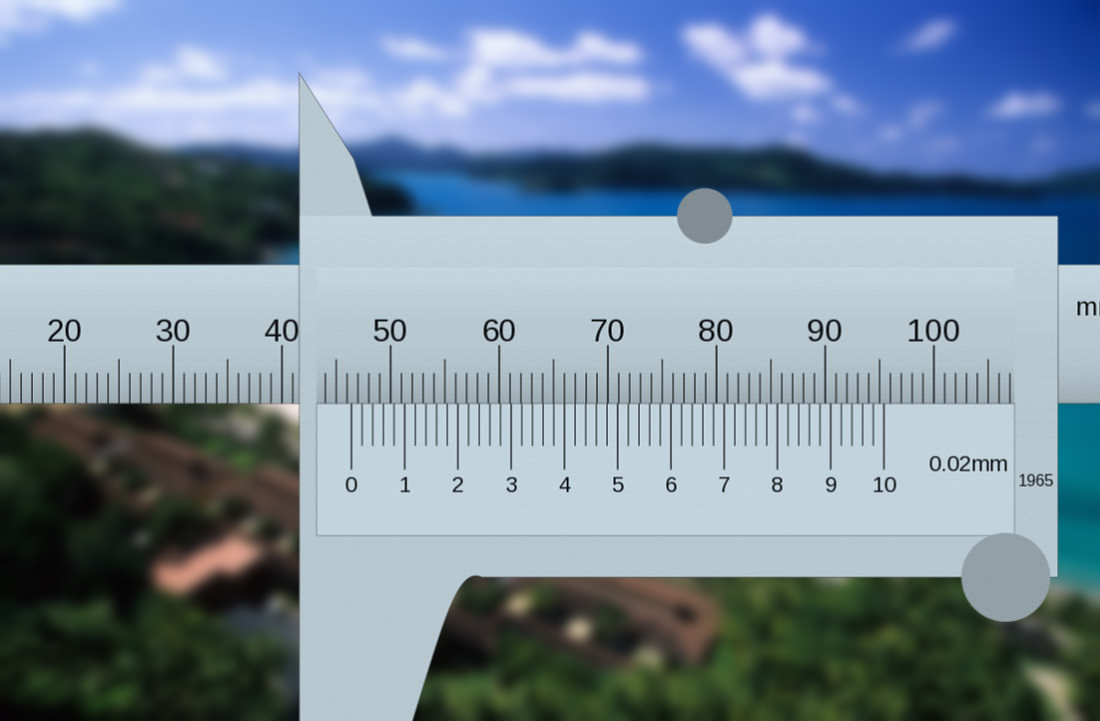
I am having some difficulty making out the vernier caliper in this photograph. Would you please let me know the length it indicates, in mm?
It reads 46.4 mm
